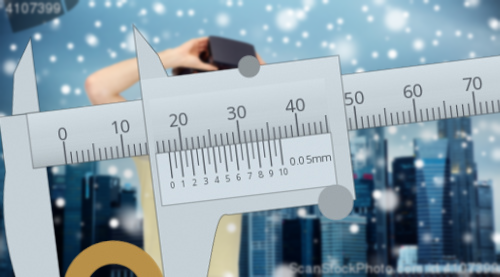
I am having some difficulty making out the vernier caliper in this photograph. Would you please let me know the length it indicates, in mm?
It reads 17.8 mm
